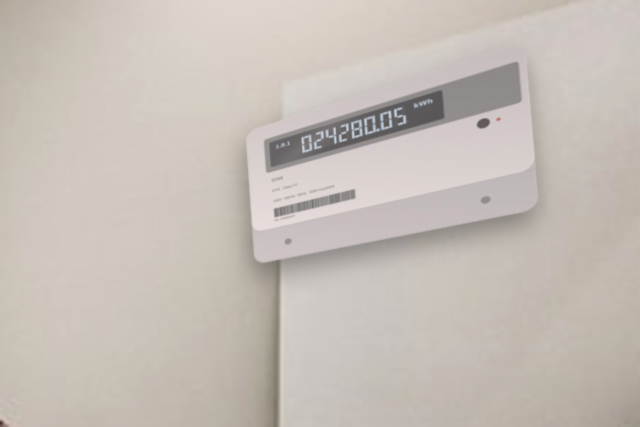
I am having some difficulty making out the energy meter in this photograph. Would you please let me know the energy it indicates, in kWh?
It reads 24280.05 kWh
